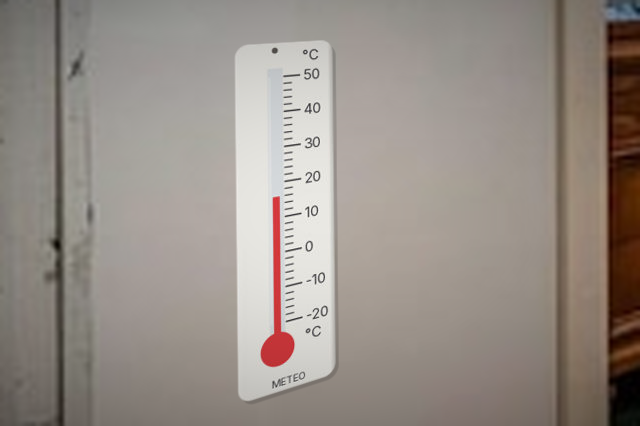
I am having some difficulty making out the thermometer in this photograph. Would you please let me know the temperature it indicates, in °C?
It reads 16 °C
